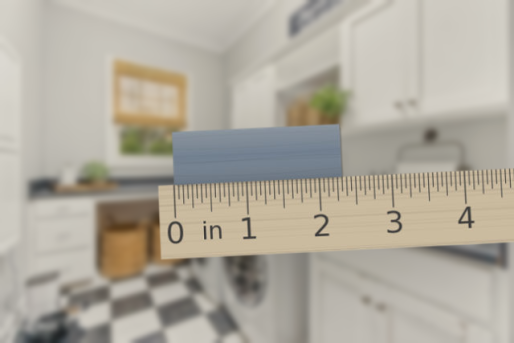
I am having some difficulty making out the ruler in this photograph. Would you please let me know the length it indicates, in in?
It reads 2.3125 in
